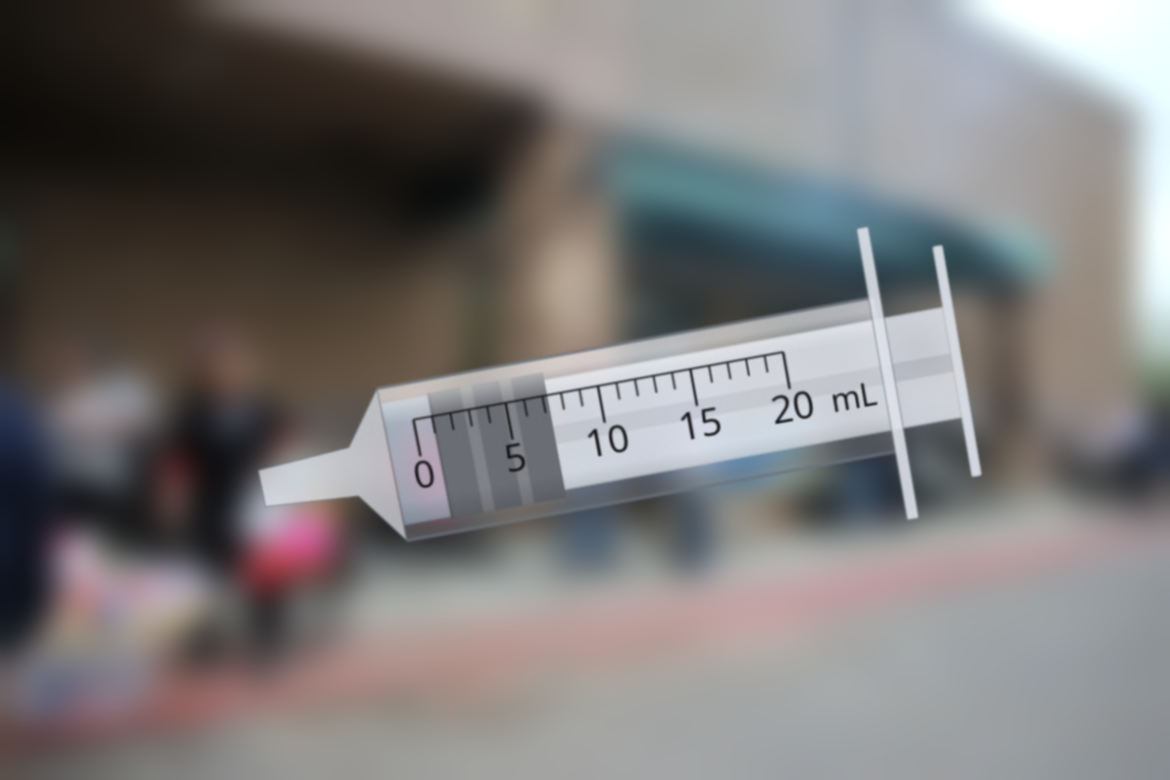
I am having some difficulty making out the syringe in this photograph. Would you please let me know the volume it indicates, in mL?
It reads 1 mL
